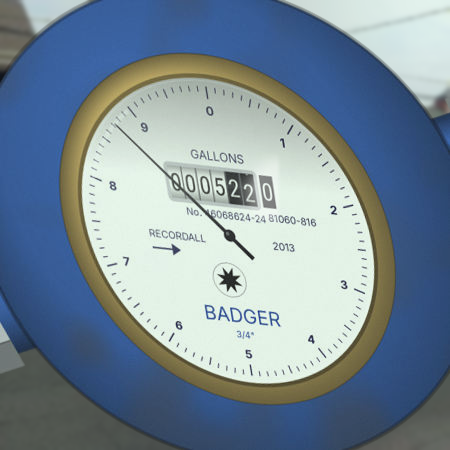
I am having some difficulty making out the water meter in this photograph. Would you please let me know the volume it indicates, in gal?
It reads 5218.7 gal
